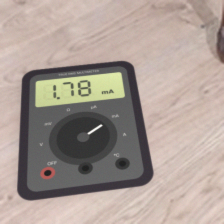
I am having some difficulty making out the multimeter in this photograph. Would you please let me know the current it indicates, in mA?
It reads 1.78 mA
